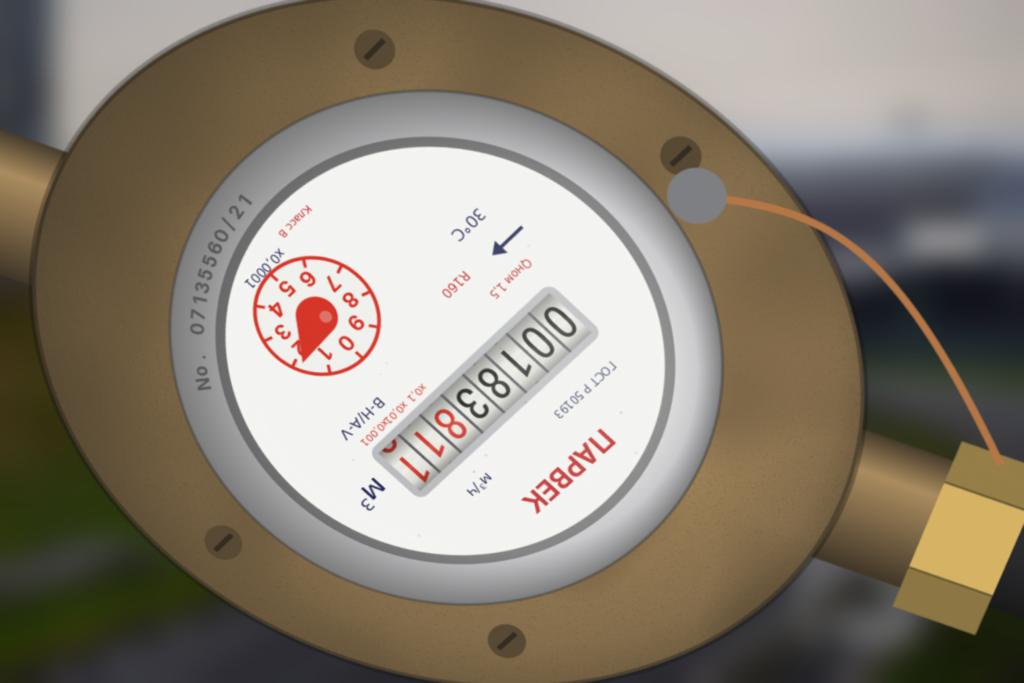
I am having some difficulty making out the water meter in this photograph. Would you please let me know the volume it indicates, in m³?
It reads 183.8111 m³
